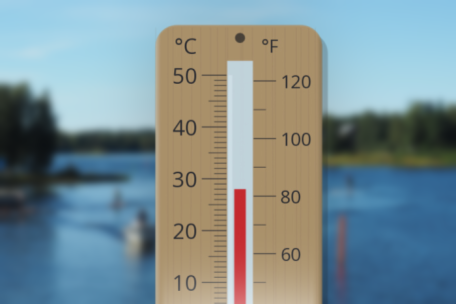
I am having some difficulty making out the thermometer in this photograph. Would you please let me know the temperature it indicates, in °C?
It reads 28 °C
